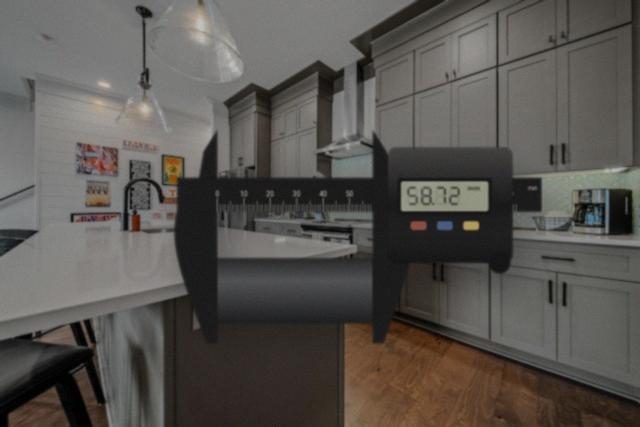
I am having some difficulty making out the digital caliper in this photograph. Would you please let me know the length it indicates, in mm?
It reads 58.72 mm
